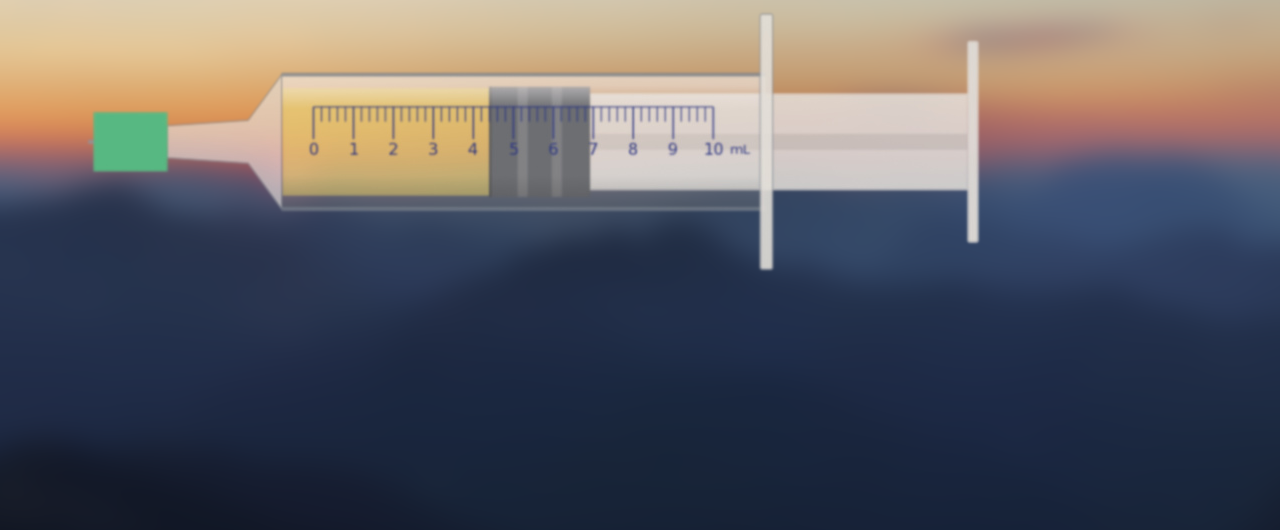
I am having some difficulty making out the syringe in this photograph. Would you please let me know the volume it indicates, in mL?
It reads 4.4 mL
